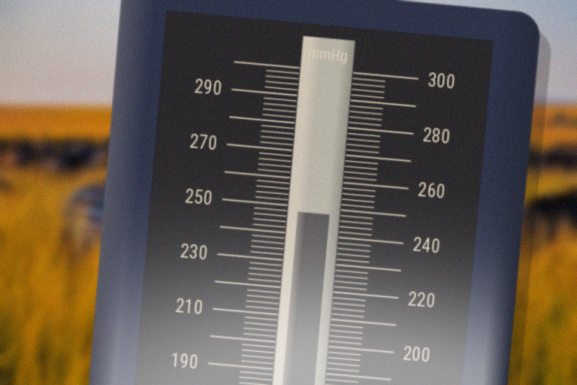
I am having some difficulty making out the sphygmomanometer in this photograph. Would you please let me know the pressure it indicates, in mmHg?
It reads 248 mmHg
